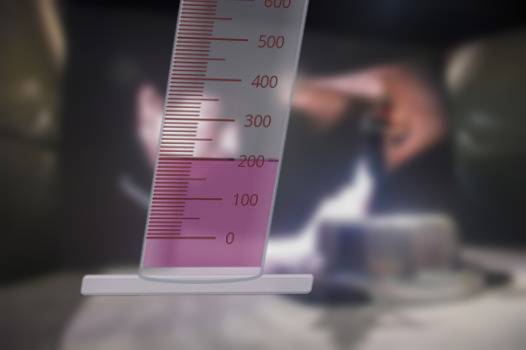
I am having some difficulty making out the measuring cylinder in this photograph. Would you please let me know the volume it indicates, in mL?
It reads 200 mL
